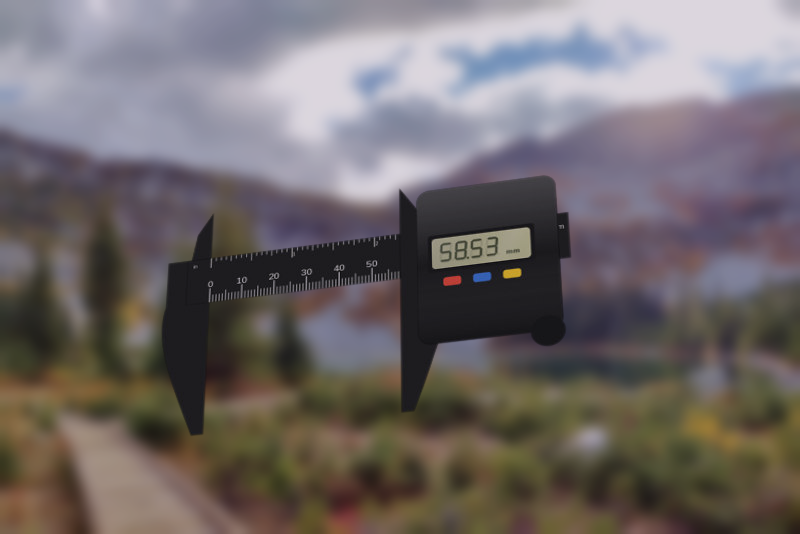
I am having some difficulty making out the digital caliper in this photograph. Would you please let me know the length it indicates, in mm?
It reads 58.53 mm
